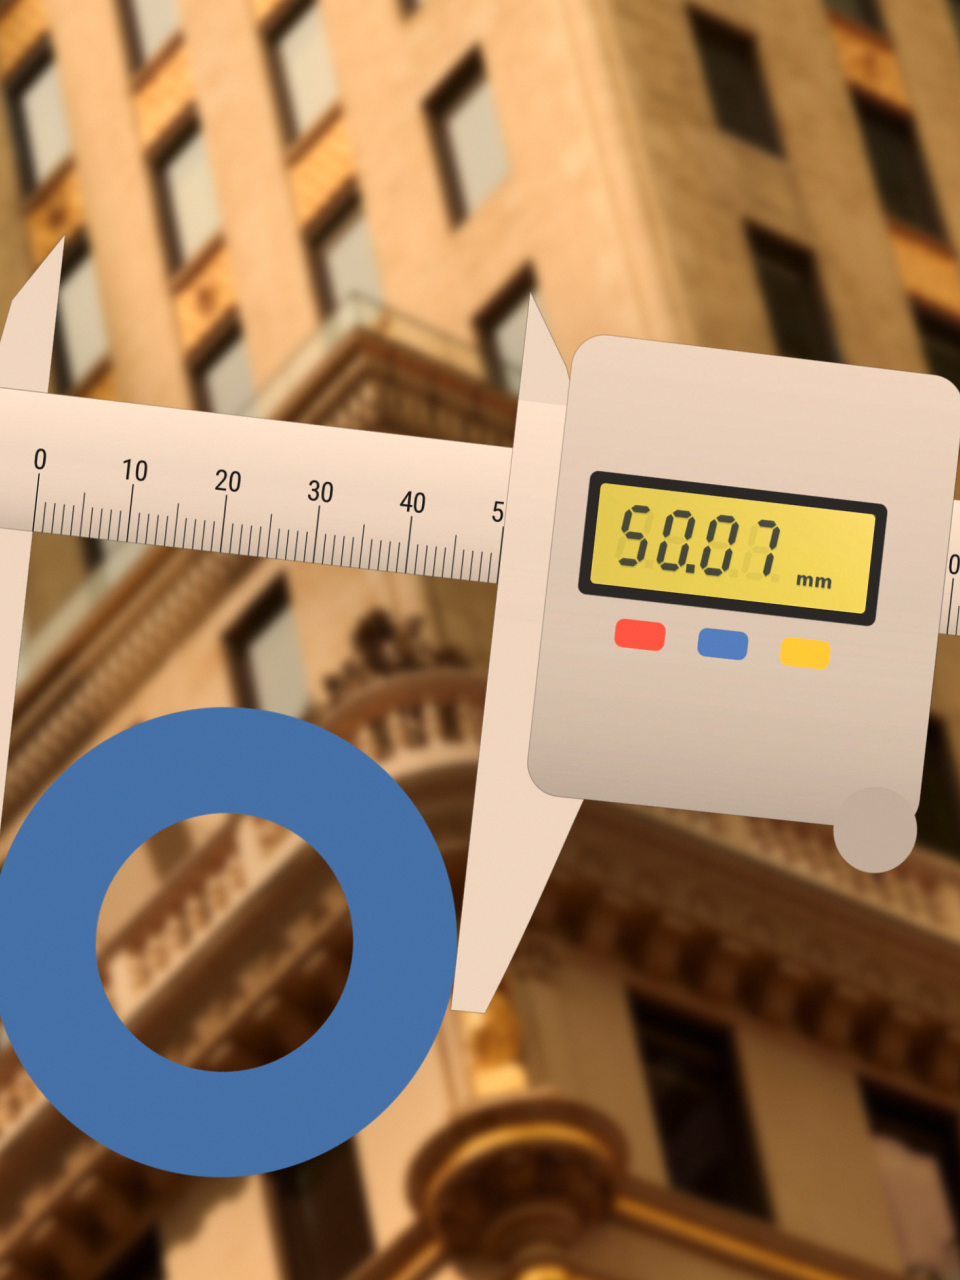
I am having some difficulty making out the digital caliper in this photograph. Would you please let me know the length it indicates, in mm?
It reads 50.07 mm
